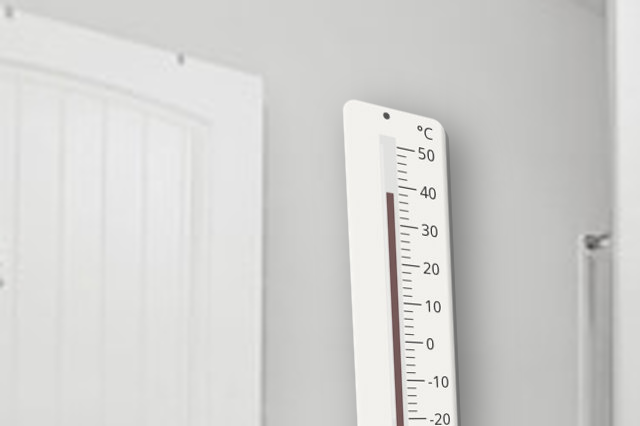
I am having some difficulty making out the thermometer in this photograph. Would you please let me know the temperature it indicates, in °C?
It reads 38 °C
